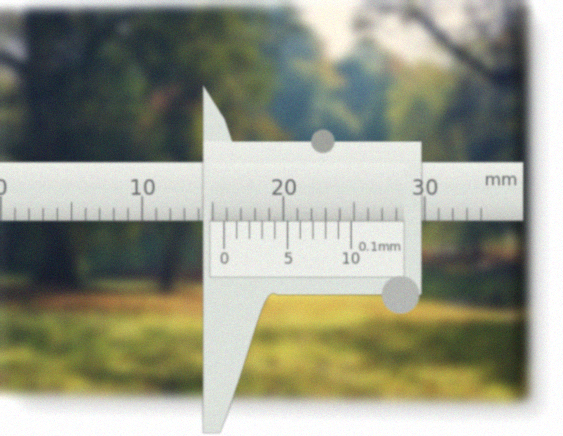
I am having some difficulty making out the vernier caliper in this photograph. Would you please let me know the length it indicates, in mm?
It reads 15.8 mm
